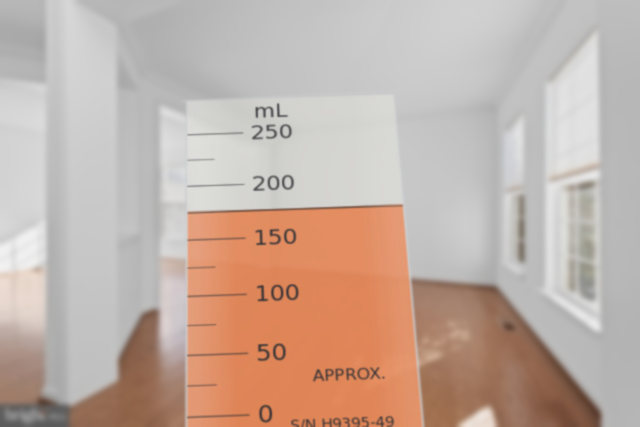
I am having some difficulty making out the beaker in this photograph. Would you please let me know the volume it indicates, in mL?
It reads 175 mL
